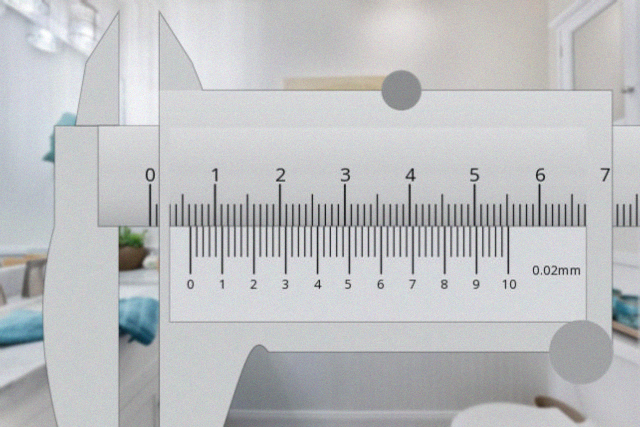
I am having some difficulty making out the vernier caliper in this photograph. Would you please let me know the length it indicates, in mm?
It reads 6.2 mm
